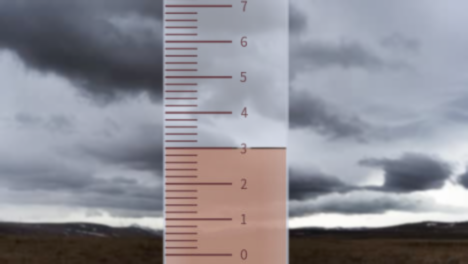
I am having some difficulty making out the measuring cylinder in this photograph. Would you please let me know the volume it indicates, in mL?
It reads 3 mL
